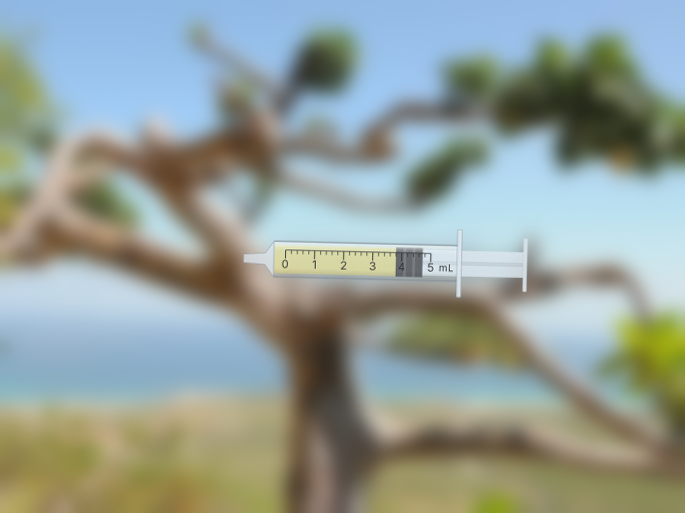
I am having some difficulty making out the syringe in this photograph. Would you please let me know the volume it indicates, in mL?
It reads 3.8 mL
